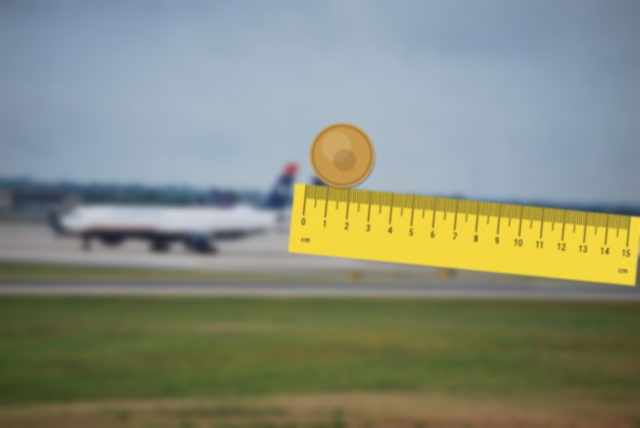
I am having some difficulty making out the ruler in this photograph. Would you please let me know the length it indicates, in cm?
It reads 3 cm
